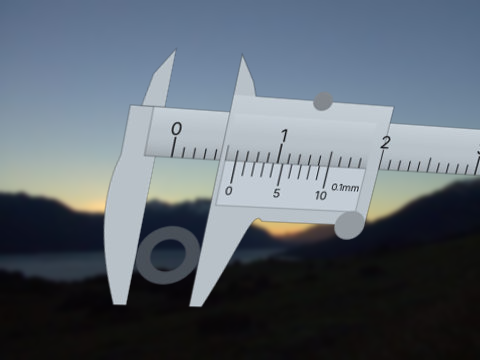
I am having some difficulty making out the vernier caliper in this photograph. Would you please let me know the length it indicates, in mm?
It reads 6.0 mm
